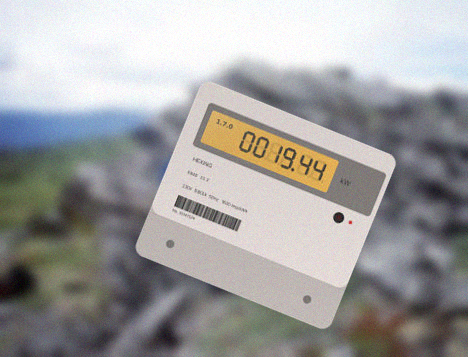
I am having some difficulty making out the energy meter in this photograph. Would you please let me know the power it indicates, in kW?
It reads 19.44 kW
